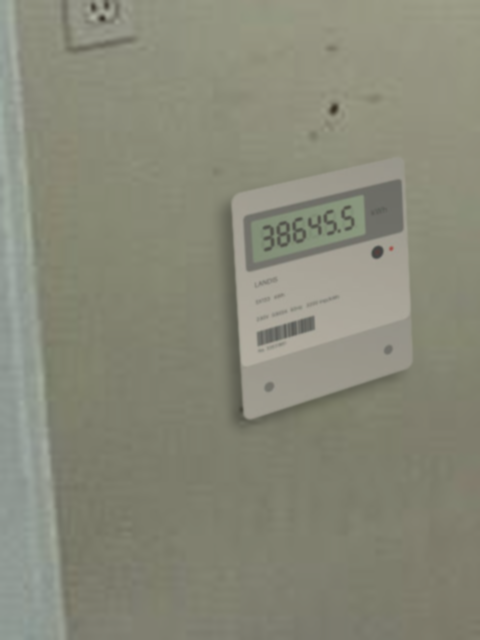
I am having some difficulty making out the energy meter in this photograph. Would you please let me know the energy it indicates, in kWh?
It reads 38645.5 kWh
